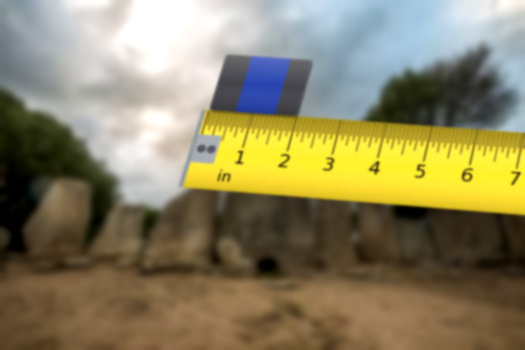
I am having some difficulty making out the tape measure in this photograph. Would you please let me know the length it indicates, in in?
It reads 2 in
